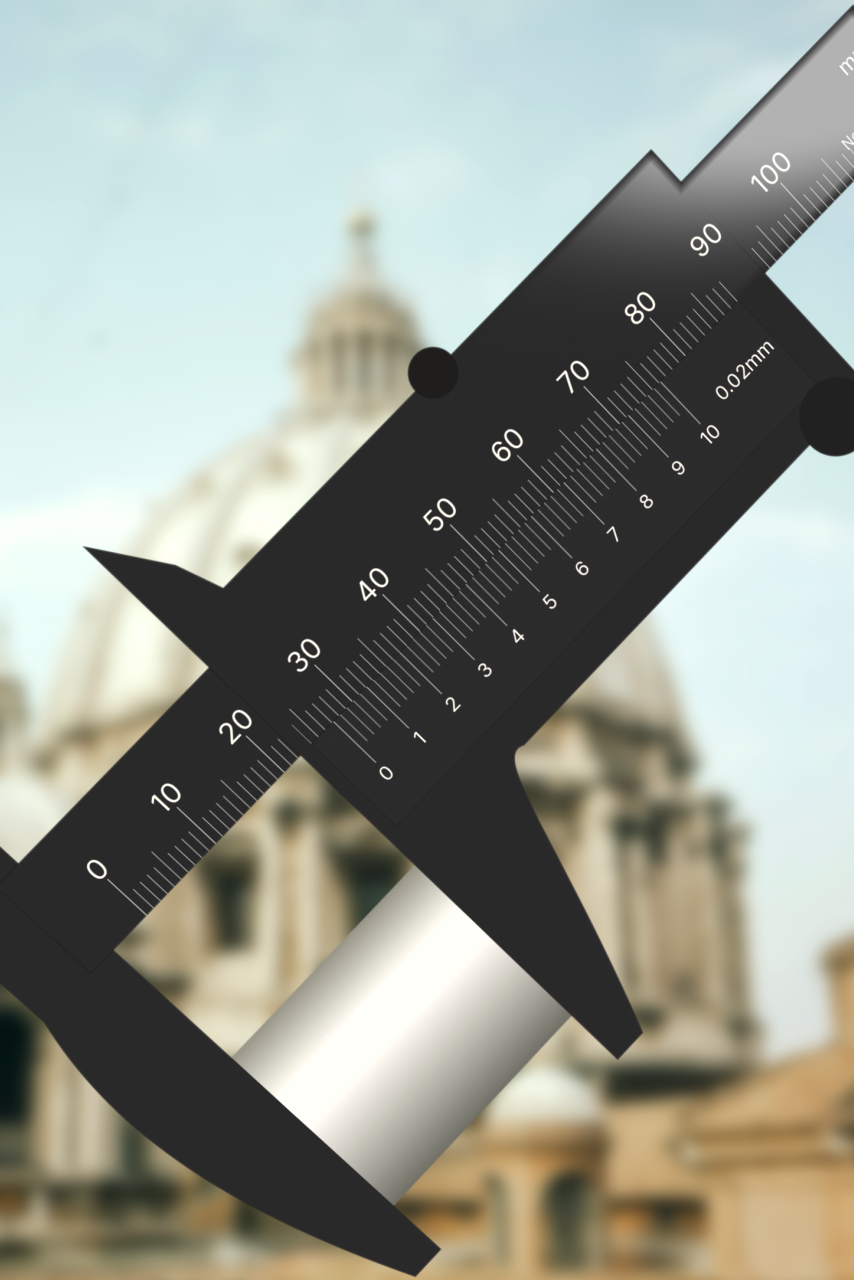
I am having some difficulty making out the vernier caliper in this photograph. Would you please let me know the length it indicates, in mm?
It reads 27.2 mm
